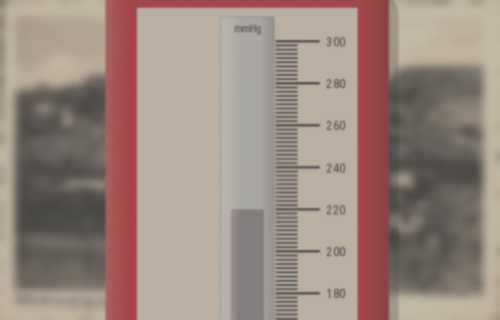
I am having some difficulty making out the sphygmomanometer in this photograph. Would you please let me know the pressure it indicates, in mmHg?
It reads 220 mmHg
